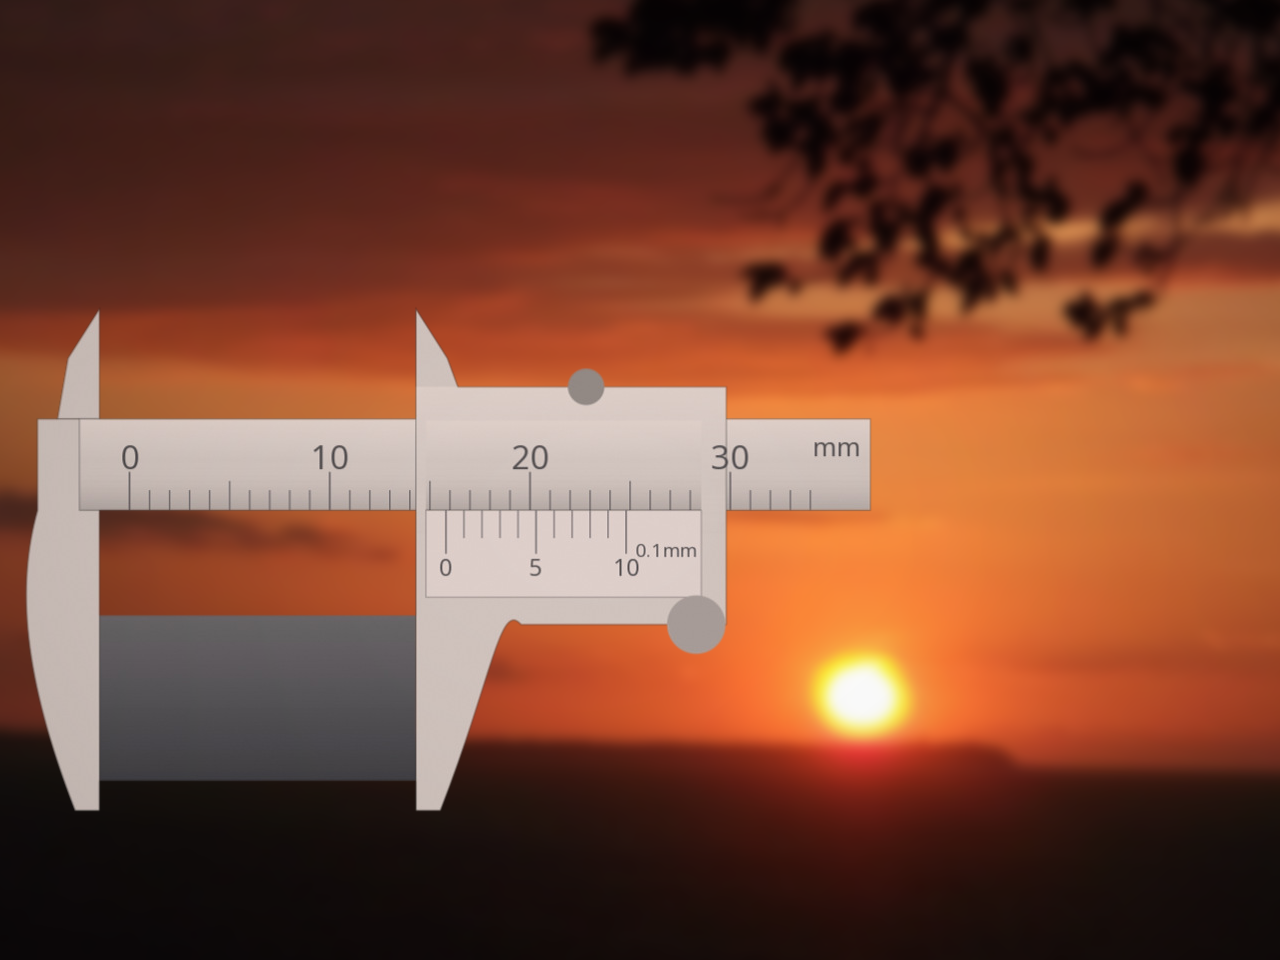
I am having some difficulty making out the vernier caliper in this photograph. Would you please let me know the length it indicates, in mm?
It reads 15.8 mm
